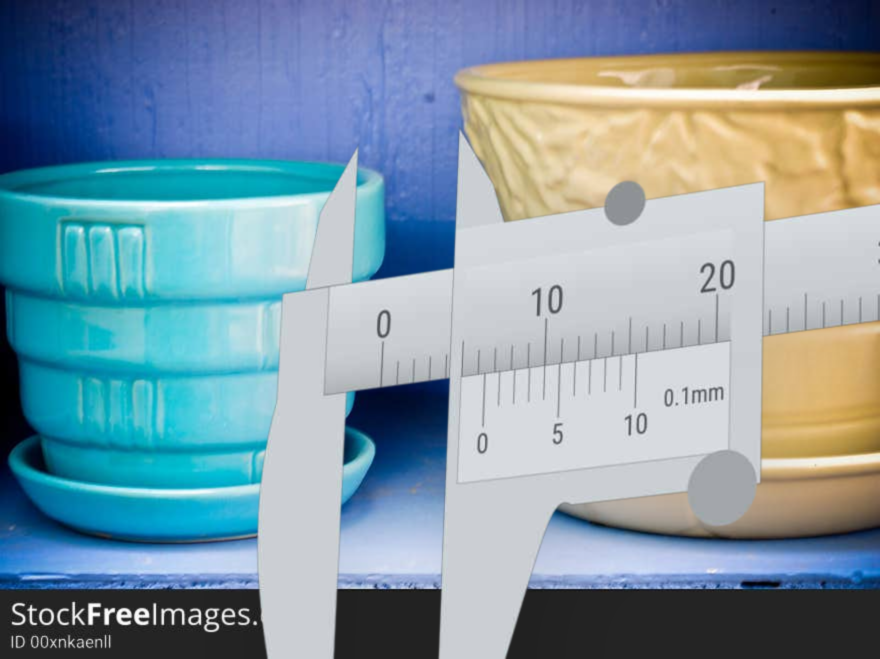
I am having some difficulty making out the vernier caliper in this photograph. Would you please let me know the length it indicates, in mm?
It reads 6.4 mm
